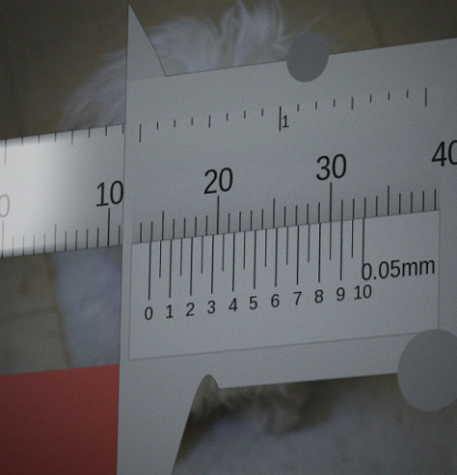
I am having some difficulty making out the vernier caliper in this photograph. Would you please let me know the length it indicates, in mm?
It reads 13.9 mm
